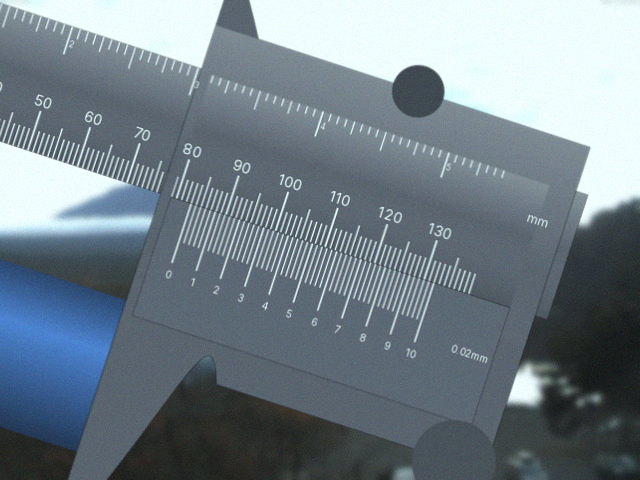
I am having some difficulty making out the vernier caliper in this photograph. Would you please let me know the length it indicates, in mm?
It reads 83.0 mm
